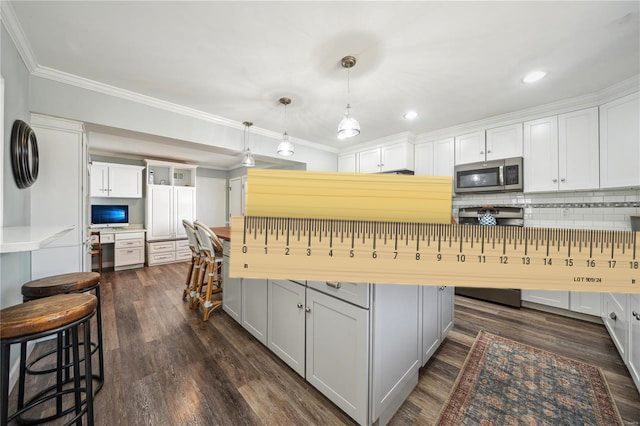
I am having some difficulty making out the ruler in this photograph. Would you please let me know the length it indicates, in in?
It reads 9.5 in
